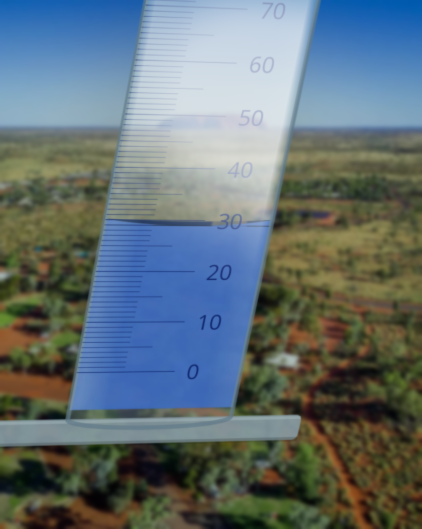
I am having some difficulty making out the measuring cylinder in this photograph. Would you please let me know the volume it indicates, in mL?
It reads 29 mL
